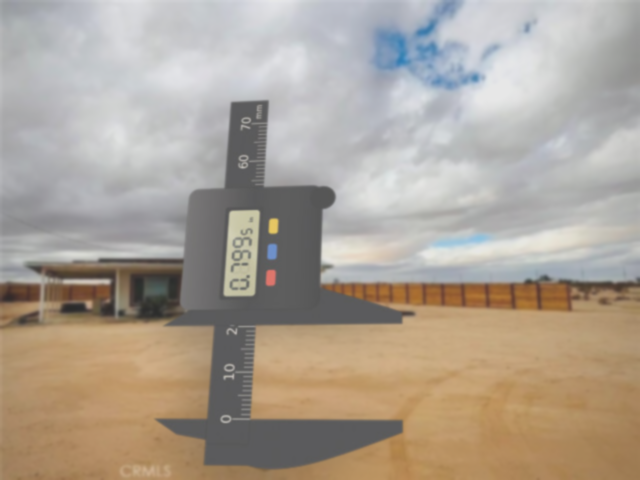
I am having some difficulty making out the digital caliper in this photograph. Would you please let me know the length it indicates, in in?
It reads 0.7995 in
